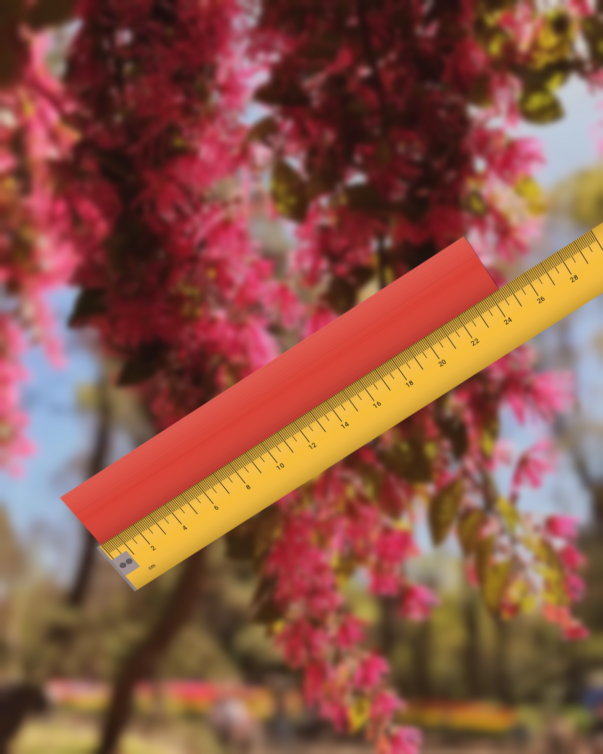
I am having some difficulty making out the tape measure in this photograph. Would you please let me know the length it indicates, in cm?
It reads 24.5 cm
